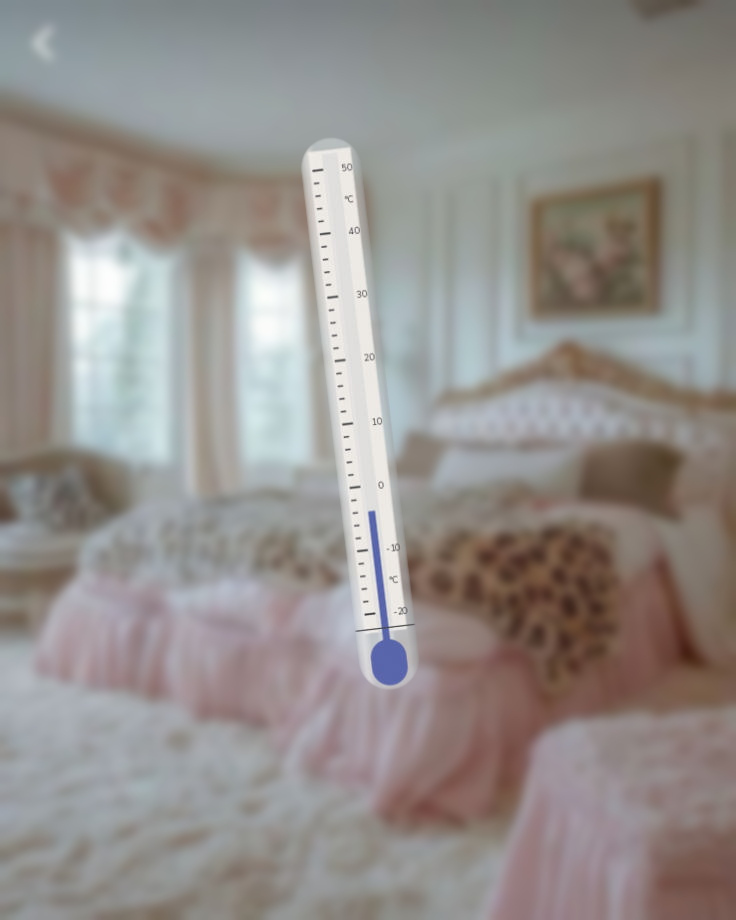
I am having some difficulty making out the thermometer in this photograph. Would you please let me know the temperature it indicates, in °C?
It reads -4 °C
